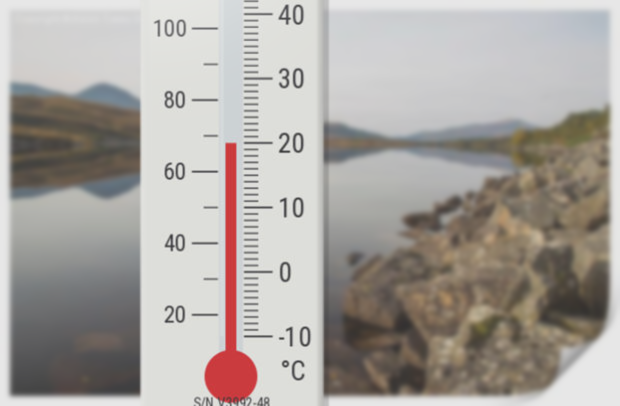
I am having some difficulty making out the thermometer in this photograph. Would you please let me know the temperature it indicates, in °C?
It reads 20 °C
